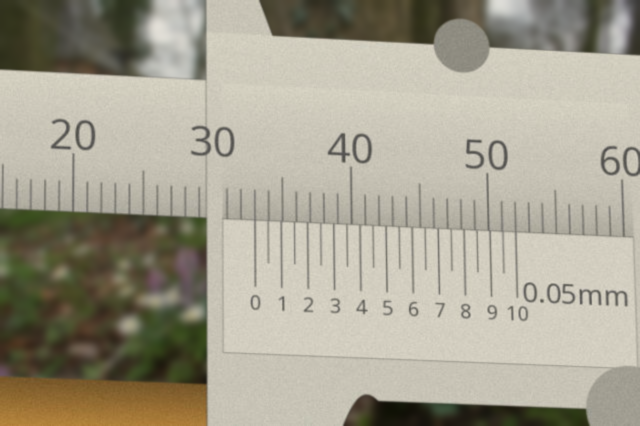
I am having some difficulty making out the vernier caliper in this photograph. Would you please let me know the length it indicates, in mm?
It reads 33.0 mm
